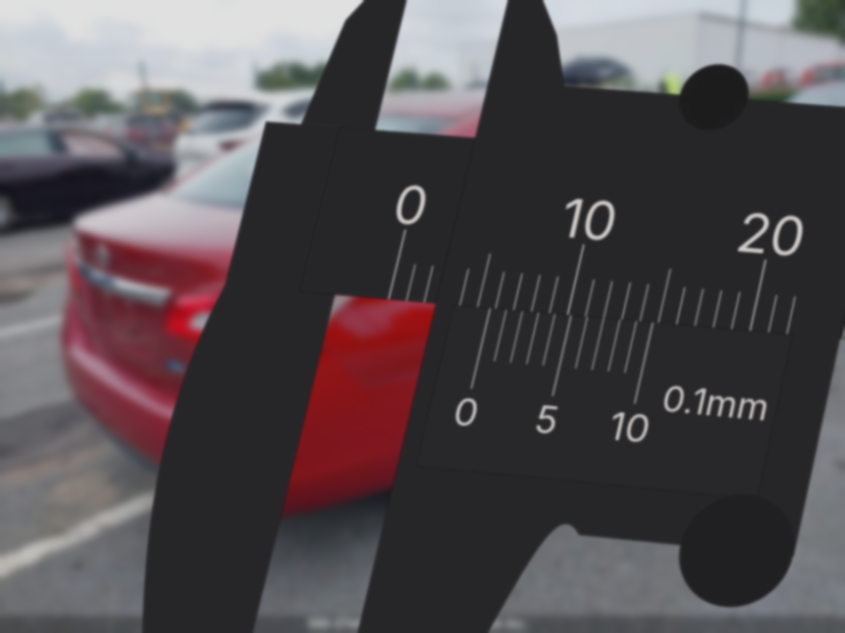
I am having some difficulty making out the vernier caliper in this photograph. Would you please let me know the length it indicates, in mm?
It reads 5.7 mm
